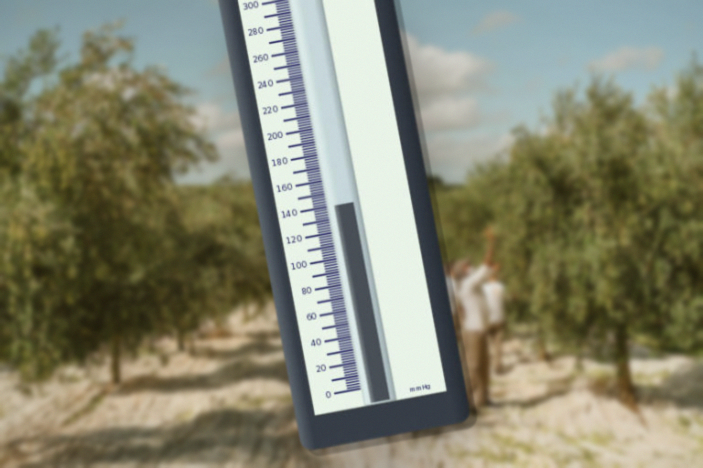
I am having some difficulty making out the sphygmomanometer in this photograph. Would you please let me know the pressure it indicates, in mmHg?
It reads 140 mmHg
